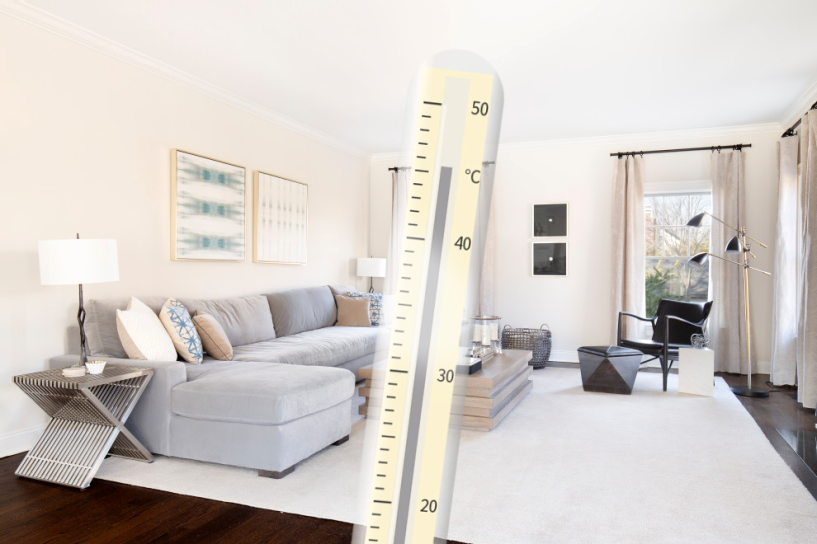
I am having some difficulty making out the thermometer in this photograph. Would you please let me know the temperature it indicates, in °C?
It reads 45.5 °C
